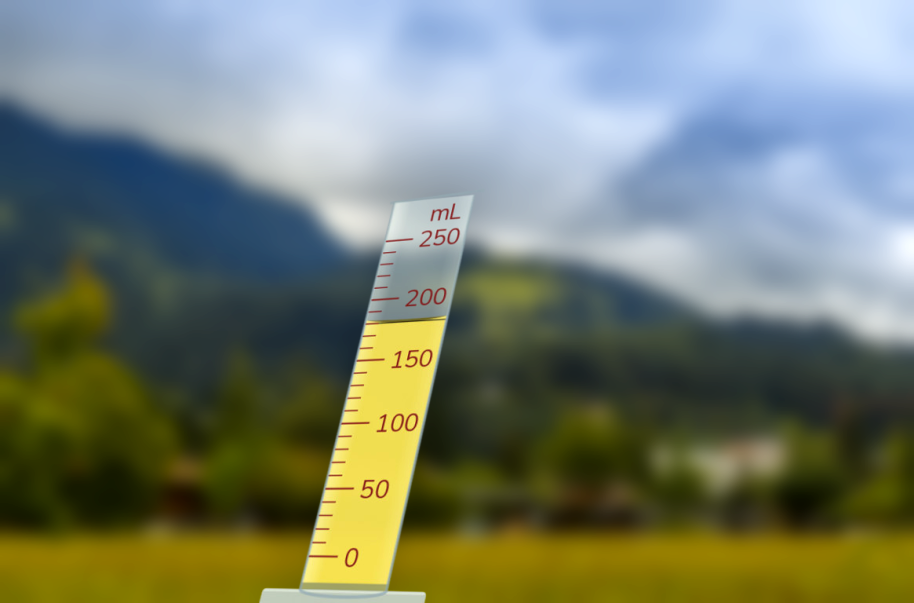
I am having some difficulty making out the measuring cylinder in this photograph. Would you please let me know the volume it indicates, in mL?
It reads 180 mL
